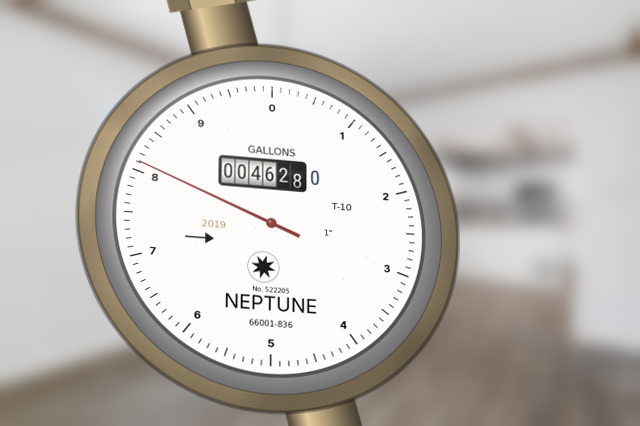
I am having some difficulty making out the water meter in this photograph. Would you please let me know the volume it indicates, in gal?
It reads 46278.1 gal
